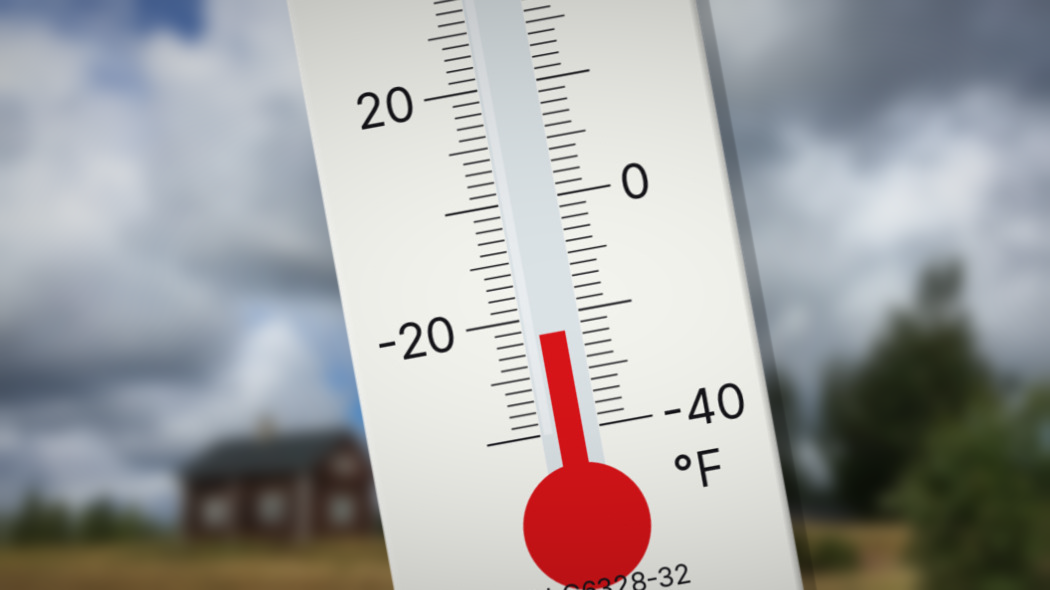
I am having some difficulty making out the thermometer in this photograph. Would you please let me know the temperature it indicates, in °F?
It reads -23 °F
